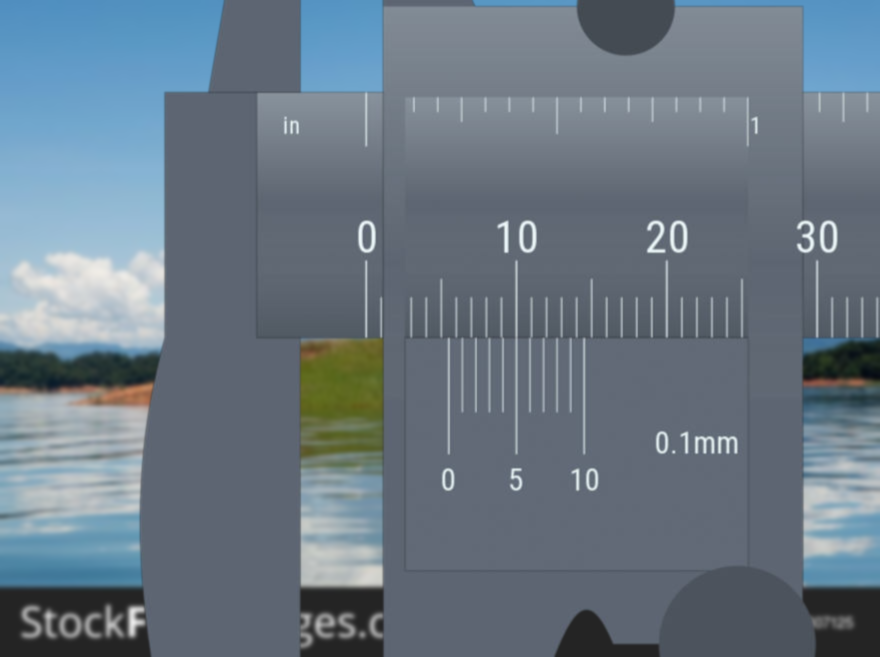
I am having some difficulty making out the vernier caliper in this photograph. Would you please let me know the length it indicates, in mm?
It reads 5.5 mm
